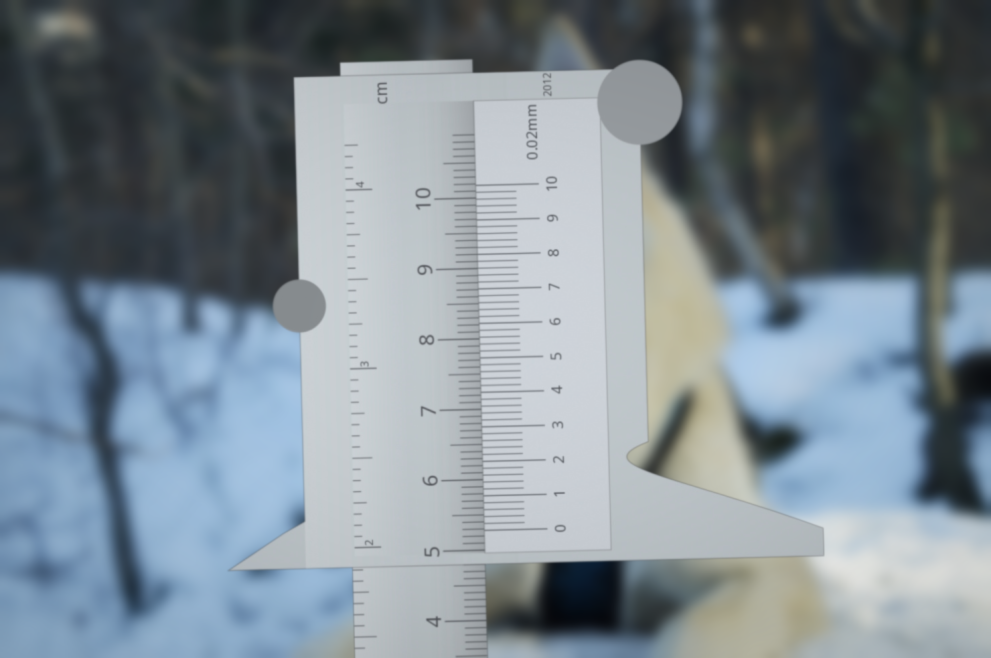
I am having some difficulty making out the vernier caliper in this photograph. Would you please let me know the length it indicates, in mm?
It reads 52.8 mm
